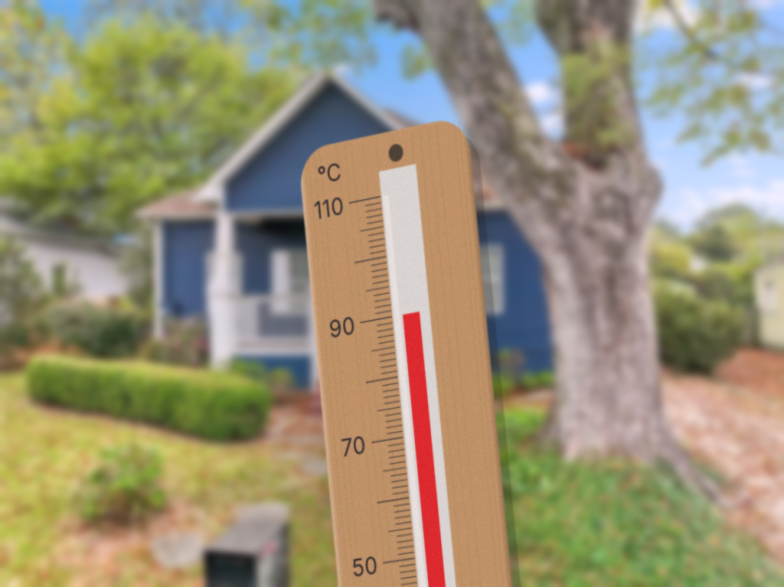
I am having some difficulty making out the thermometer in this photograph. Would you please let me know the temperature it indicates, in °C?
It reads 90 °C
